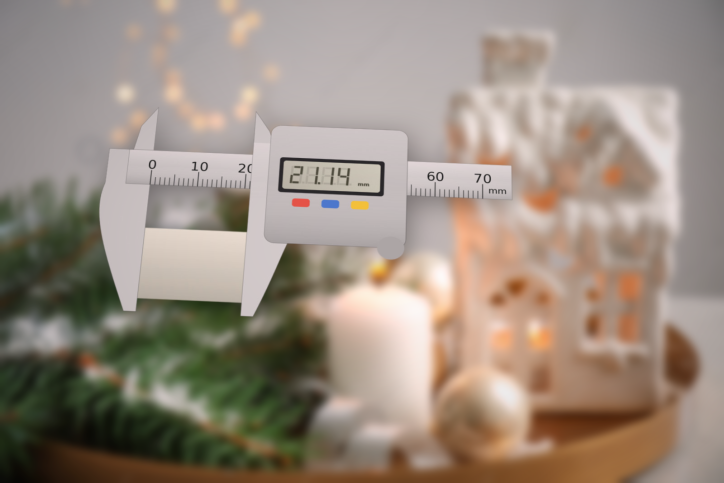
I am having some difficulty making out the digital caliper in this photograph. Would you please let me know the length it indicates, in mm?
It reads 21.14 mm
